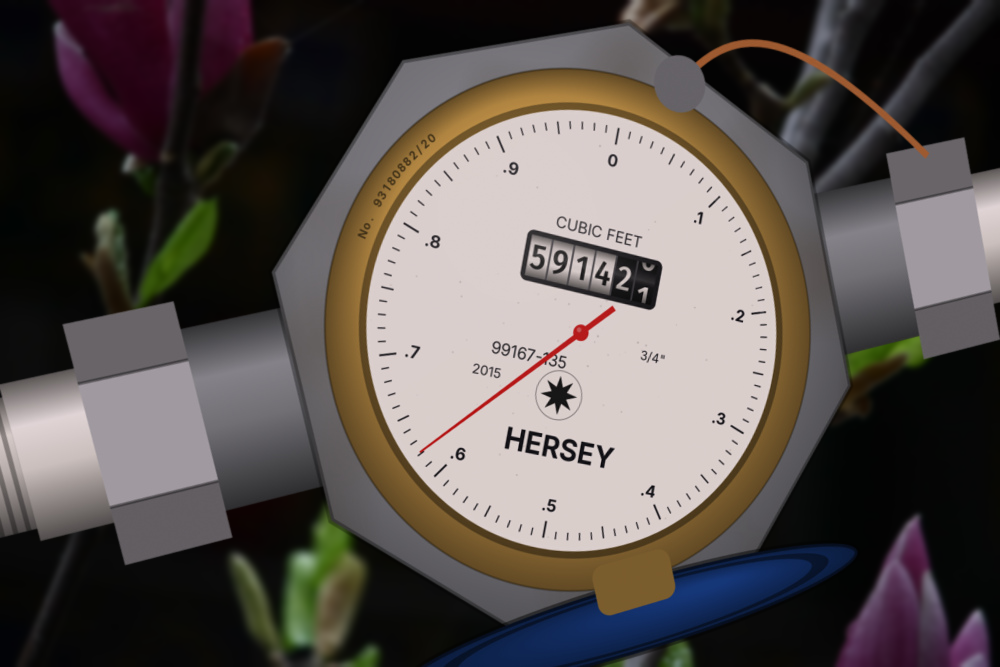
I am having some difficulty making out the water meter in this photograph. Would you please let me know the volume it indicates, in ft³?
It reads 591420.62 ft³
